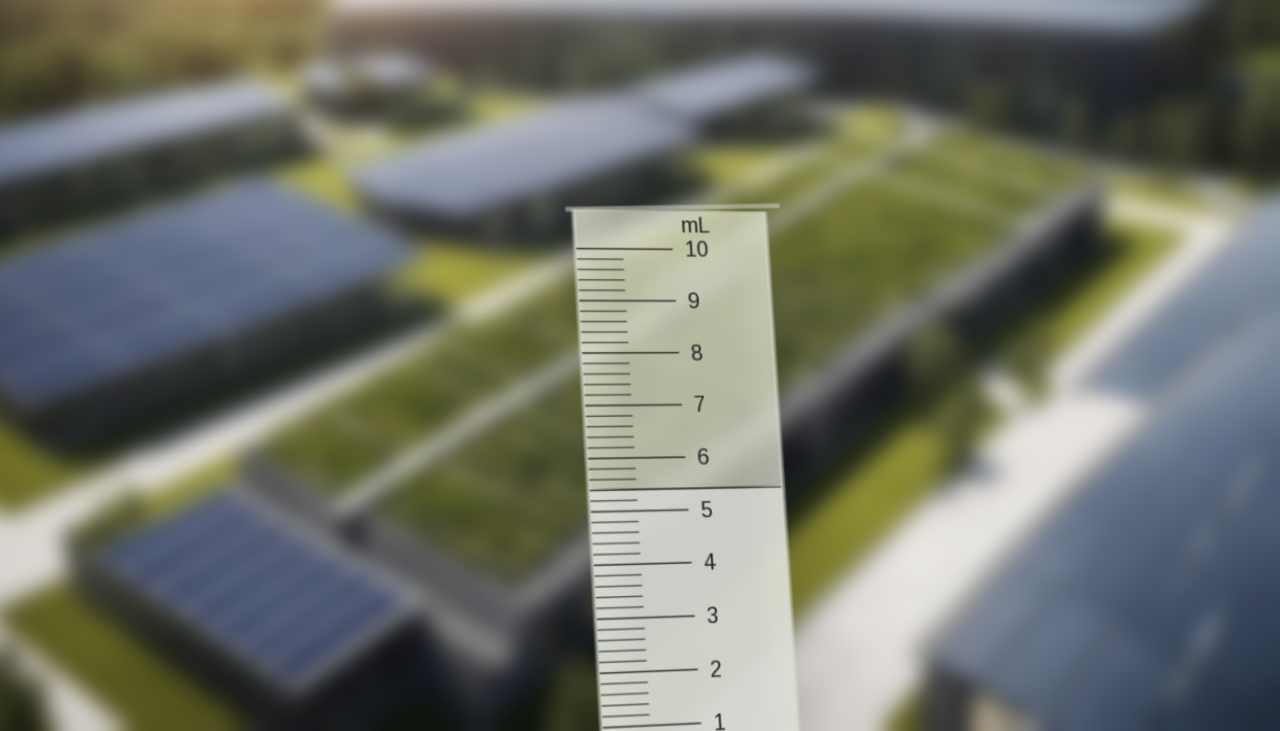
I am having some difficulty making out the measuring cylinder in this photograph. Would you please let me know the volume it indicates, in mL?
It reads 5.4 mL
